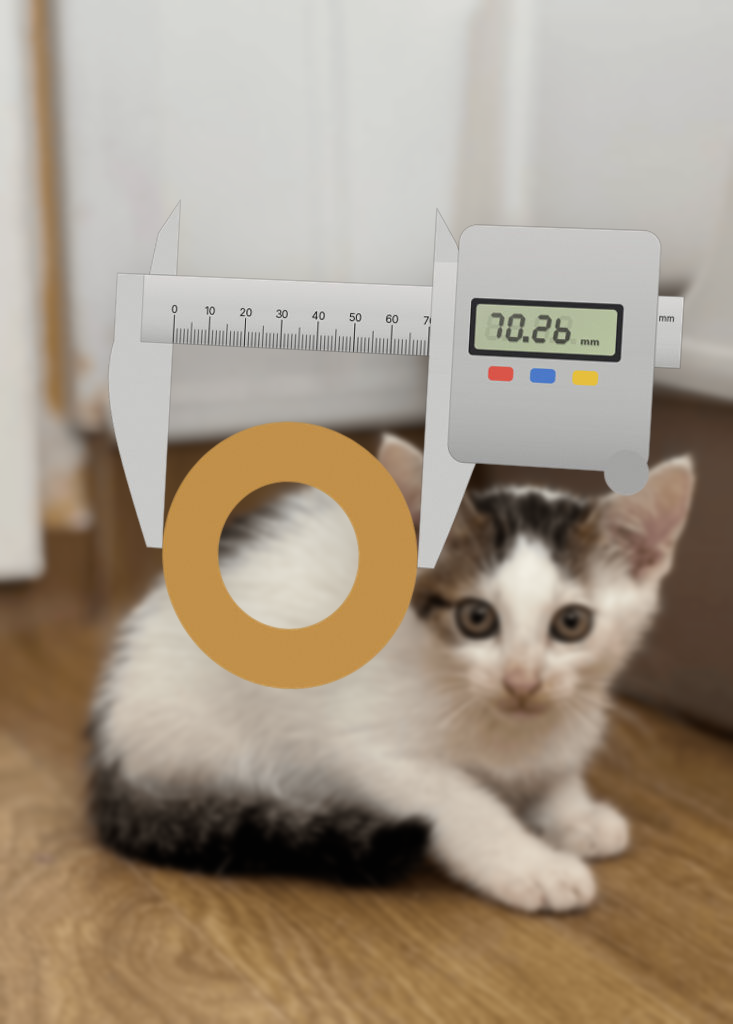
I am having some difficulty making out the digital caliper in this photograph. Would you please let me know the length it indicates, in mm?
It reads 70.26 mm
